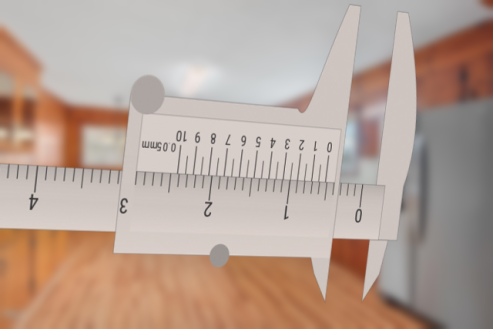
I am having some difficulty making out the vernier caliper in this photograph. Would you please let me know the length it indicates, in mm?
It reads 5.2 mm
